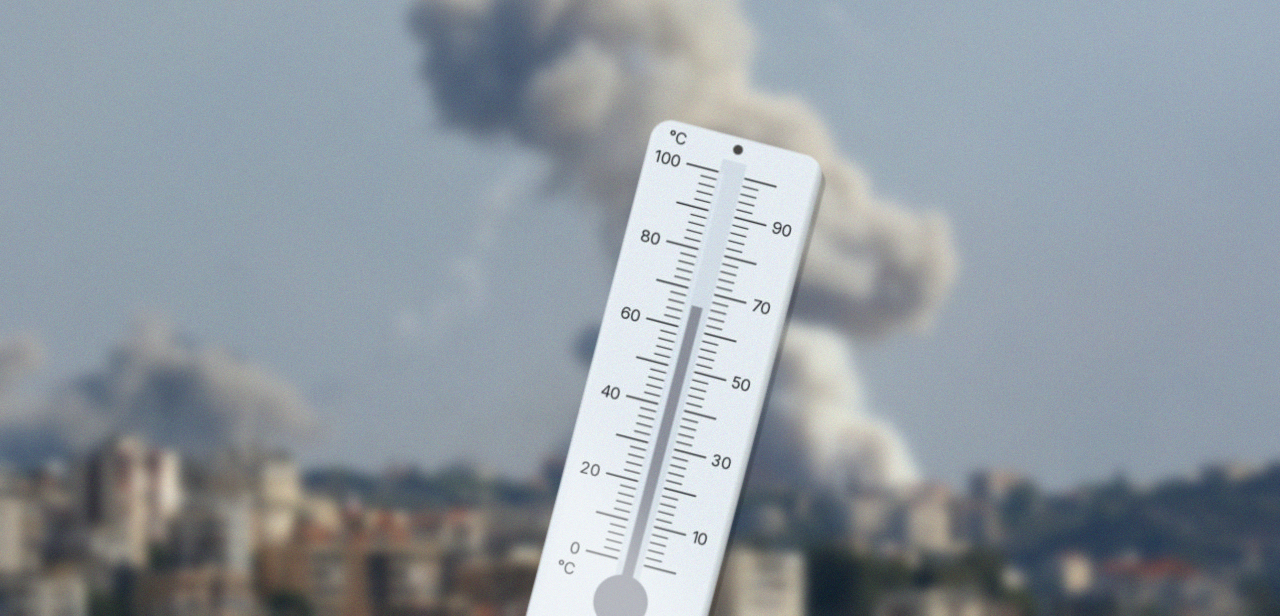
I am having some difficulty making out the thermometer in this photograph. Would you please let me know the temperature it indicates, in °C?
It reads 66 °C
